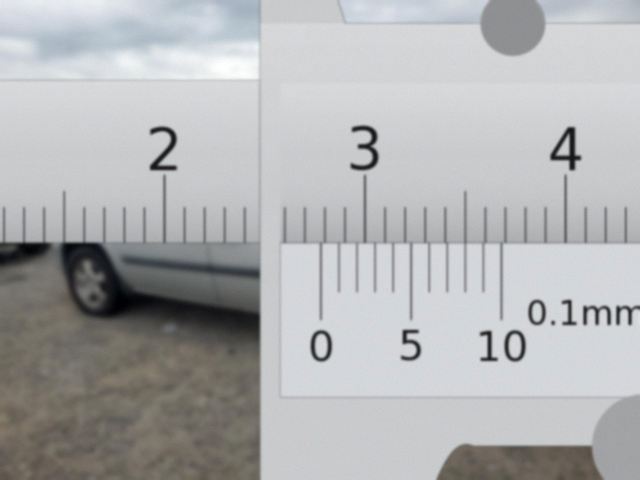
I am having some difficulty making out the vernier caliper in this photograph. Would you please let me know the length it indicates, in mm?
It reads 27.8 mm
